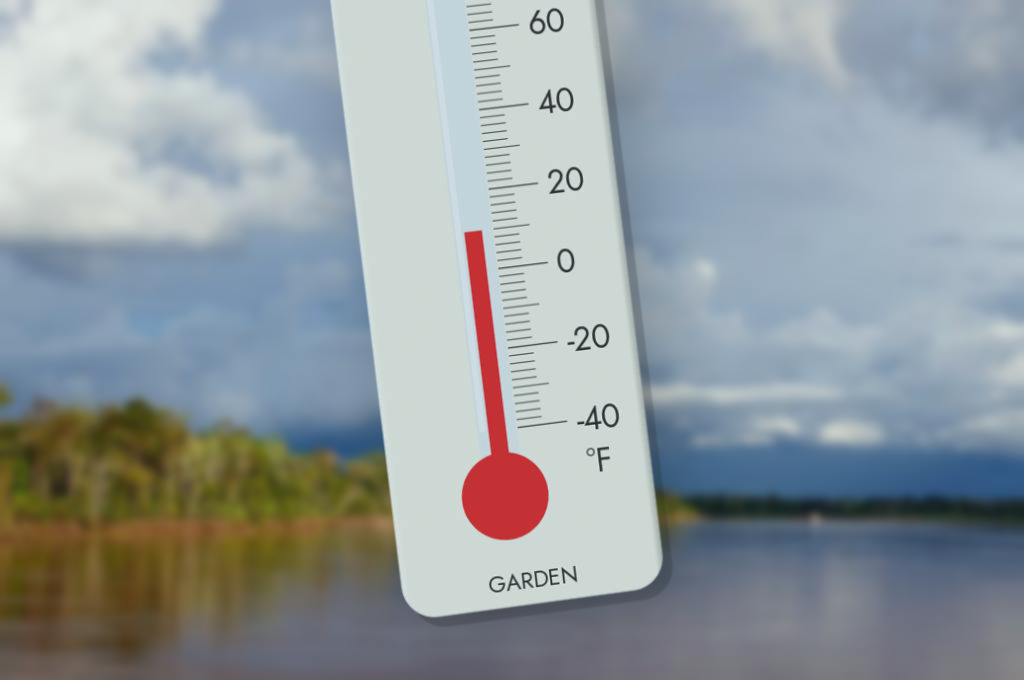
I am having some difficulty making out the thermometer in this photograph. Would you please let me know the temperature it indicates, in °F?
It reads 10 °F
